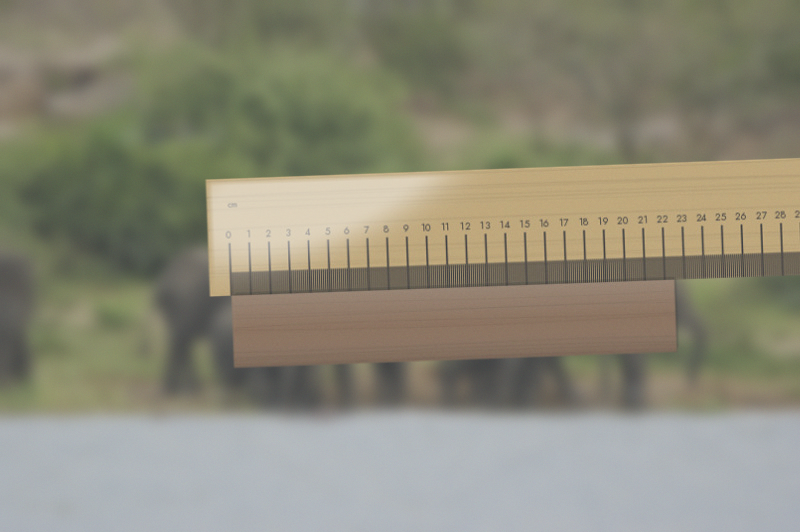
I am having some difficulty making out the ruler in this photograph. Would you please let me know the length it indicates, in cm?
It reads 22.5 cm
